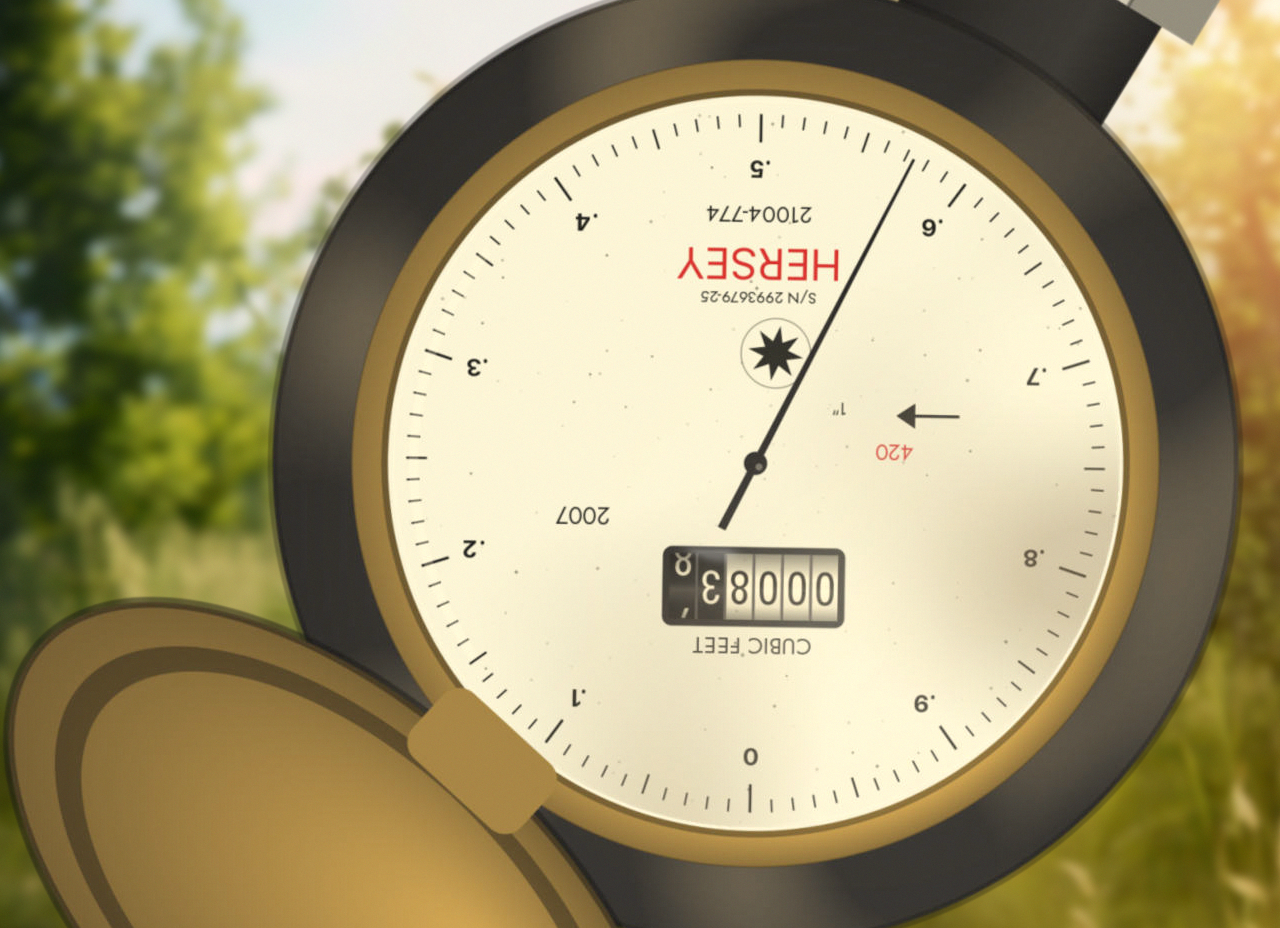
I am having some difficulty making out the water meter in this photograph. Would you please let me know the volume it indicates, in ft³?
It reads 837.57 ft³
